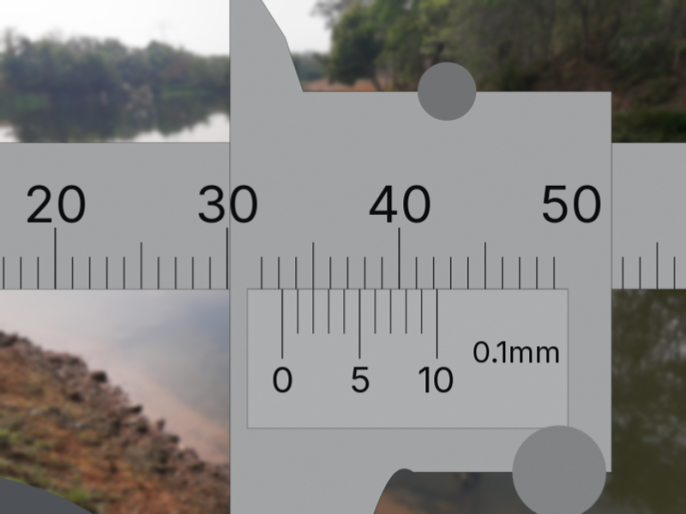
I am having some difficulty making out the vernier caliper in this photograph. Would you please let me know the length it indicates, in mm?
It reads 33.2 mm
